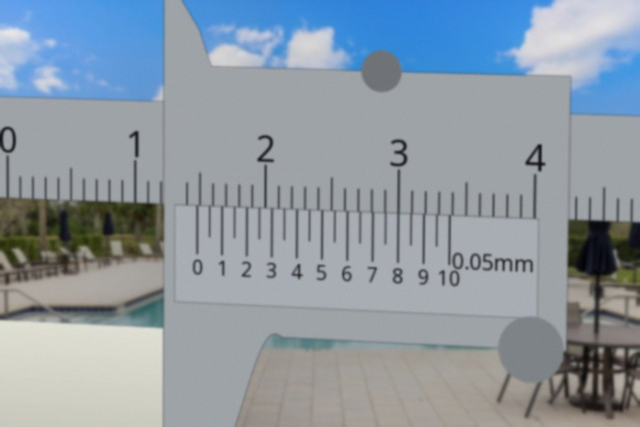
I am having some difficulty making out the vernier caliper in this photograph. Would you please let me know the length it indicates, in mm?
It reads 14.8 mm
